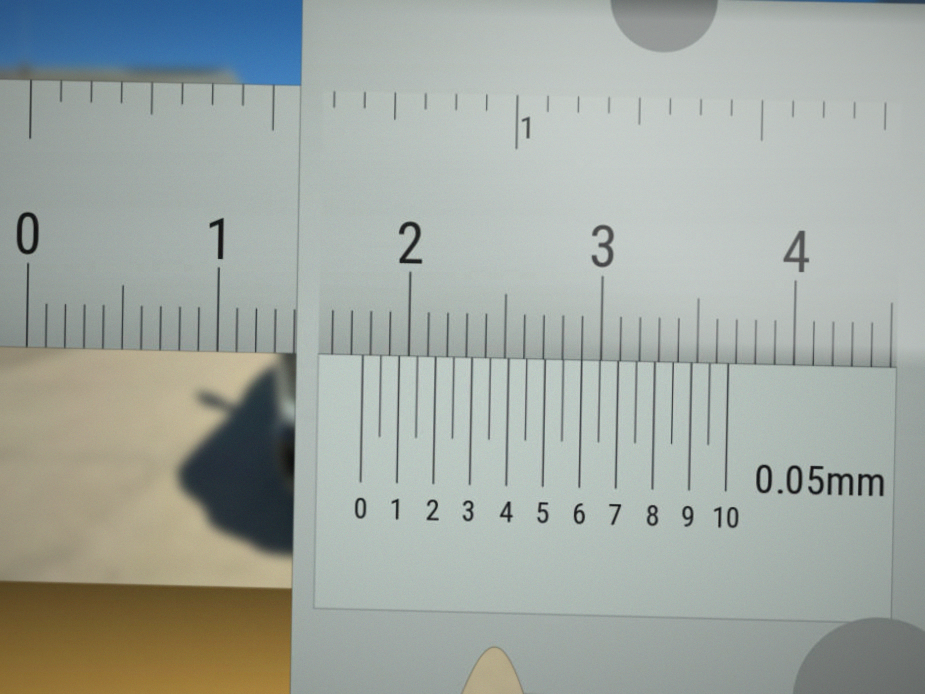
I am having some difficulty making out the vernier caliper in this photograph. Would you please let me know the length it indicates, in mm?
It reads 17.6 mm
